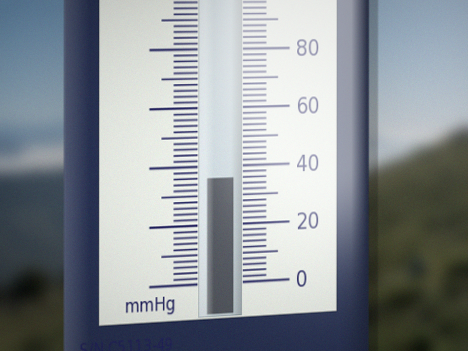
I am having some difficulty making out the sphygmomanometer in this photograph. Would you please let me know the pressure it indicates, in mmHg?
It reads 36 mmHg
